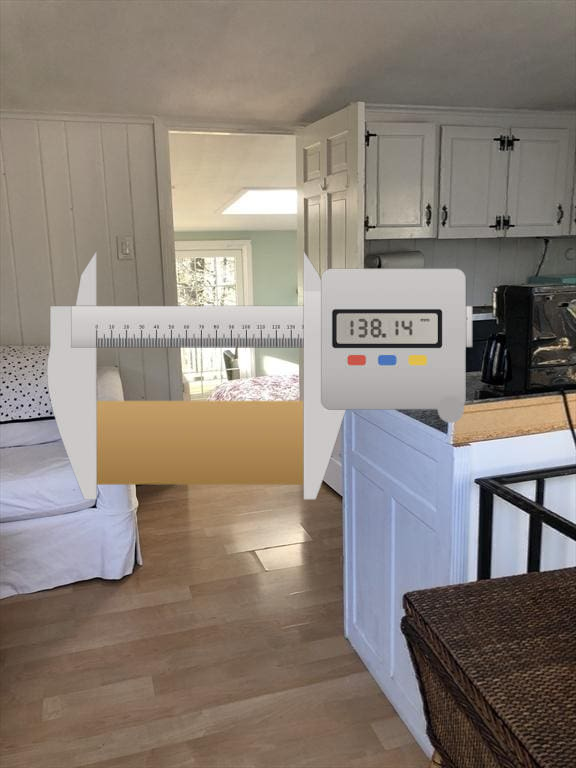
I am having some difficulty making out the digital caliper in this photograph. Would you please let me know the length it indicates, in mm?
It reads 138.14 mm
